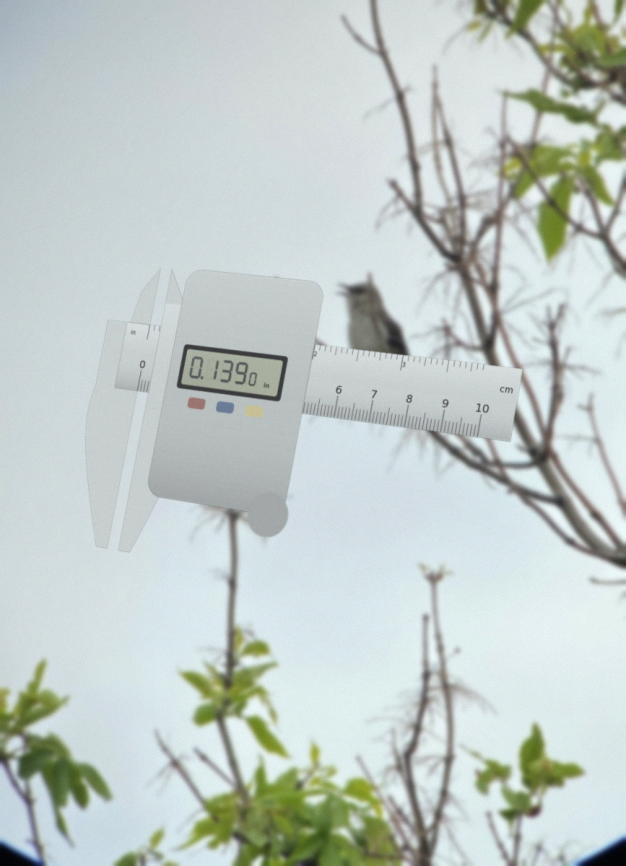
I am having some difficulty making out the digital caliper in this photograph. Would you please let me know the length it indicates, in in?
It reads 0.1390 in
